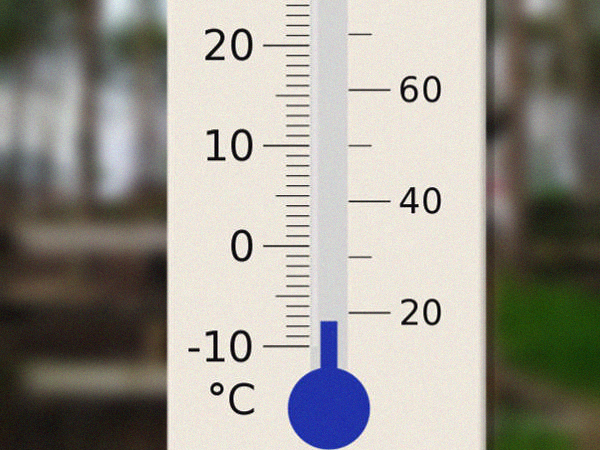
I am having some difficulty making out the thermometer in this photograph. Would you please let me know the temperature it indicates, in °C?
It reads -7.5 °C
